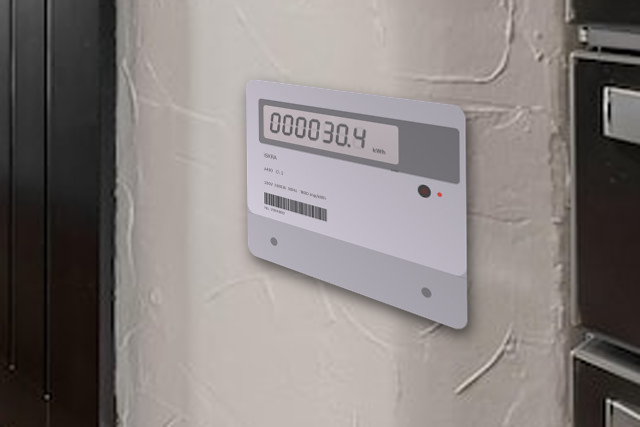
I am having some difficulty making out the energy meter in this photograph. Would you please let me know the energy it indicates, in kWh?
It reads 30.4 kWh
